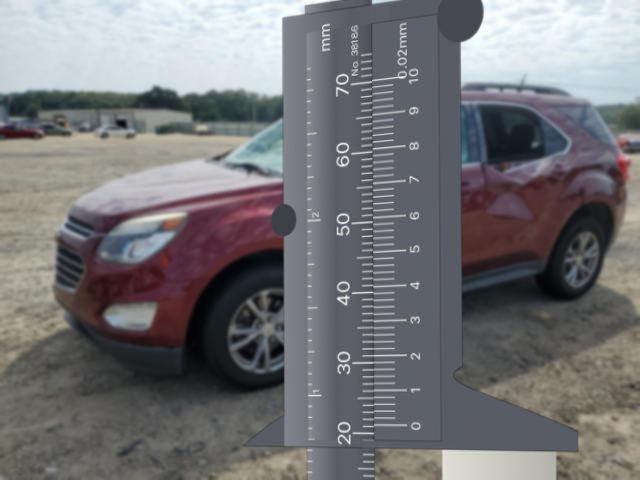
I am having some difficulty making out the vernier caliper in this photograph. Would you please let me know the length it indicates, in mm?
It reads 21.2 mm
